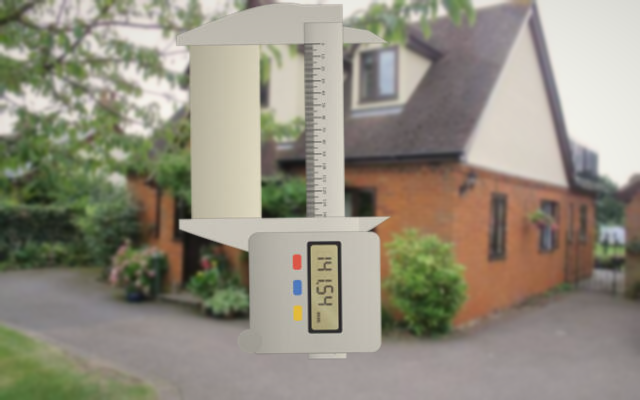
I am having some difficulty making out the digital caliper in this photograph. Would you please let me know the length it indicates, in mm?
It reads 141.54 mm
